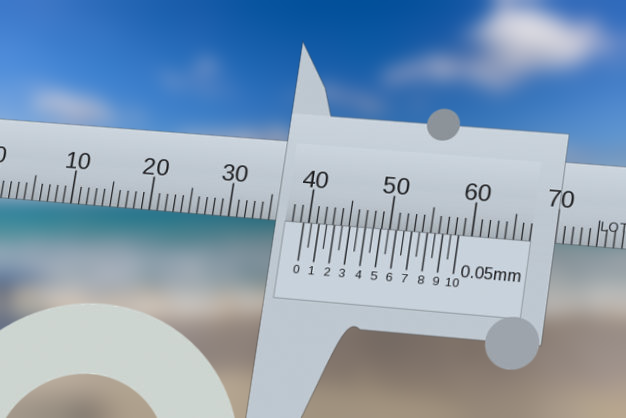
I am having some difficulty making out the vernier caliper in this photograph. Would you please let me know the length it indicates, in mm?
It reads 39.4 mm
